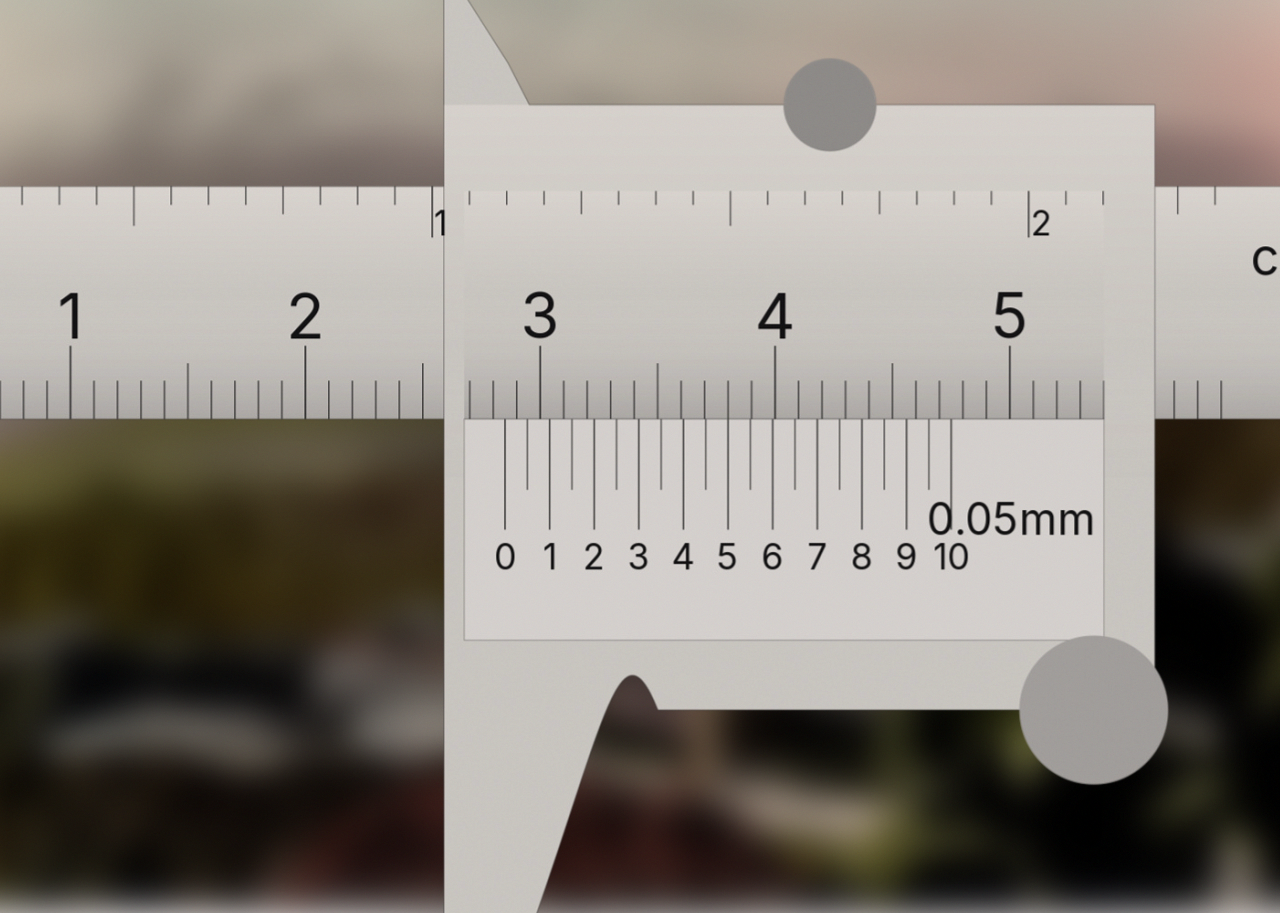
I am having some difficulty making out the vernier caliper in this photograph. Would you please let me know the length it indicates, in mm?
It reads 28.50 mm
